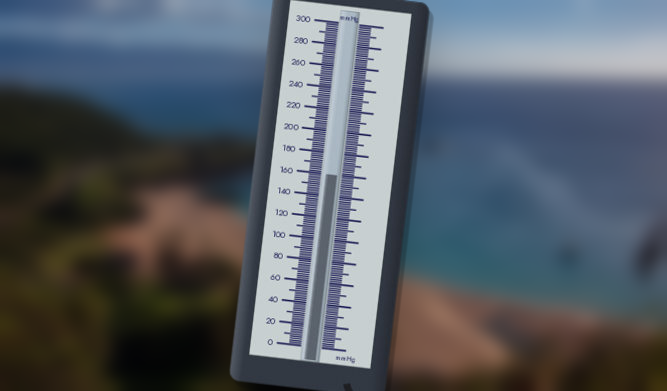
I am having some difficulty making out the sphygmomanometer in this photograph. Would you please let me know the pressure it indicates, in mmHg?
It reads 160 mmHg
